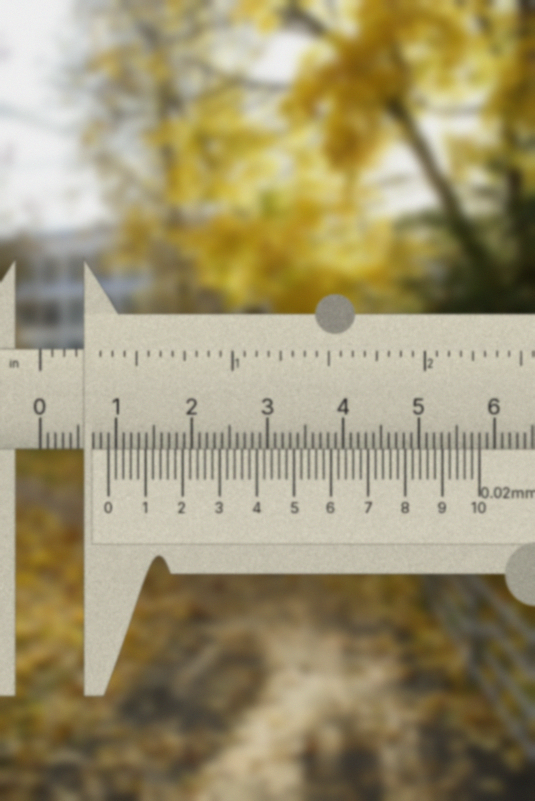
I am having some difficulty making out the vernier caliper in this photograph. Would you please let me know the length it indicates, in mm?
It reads 9.0 mm
